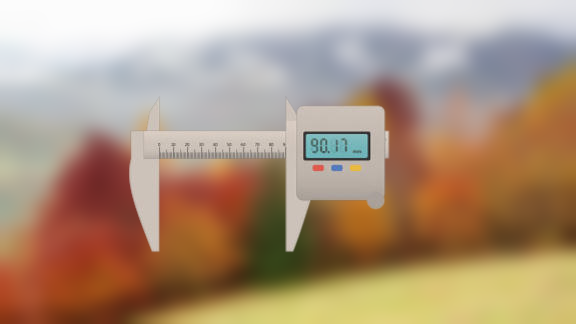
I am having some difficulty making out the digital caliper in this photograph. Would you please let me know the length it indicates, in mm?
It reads 90.17 mm
